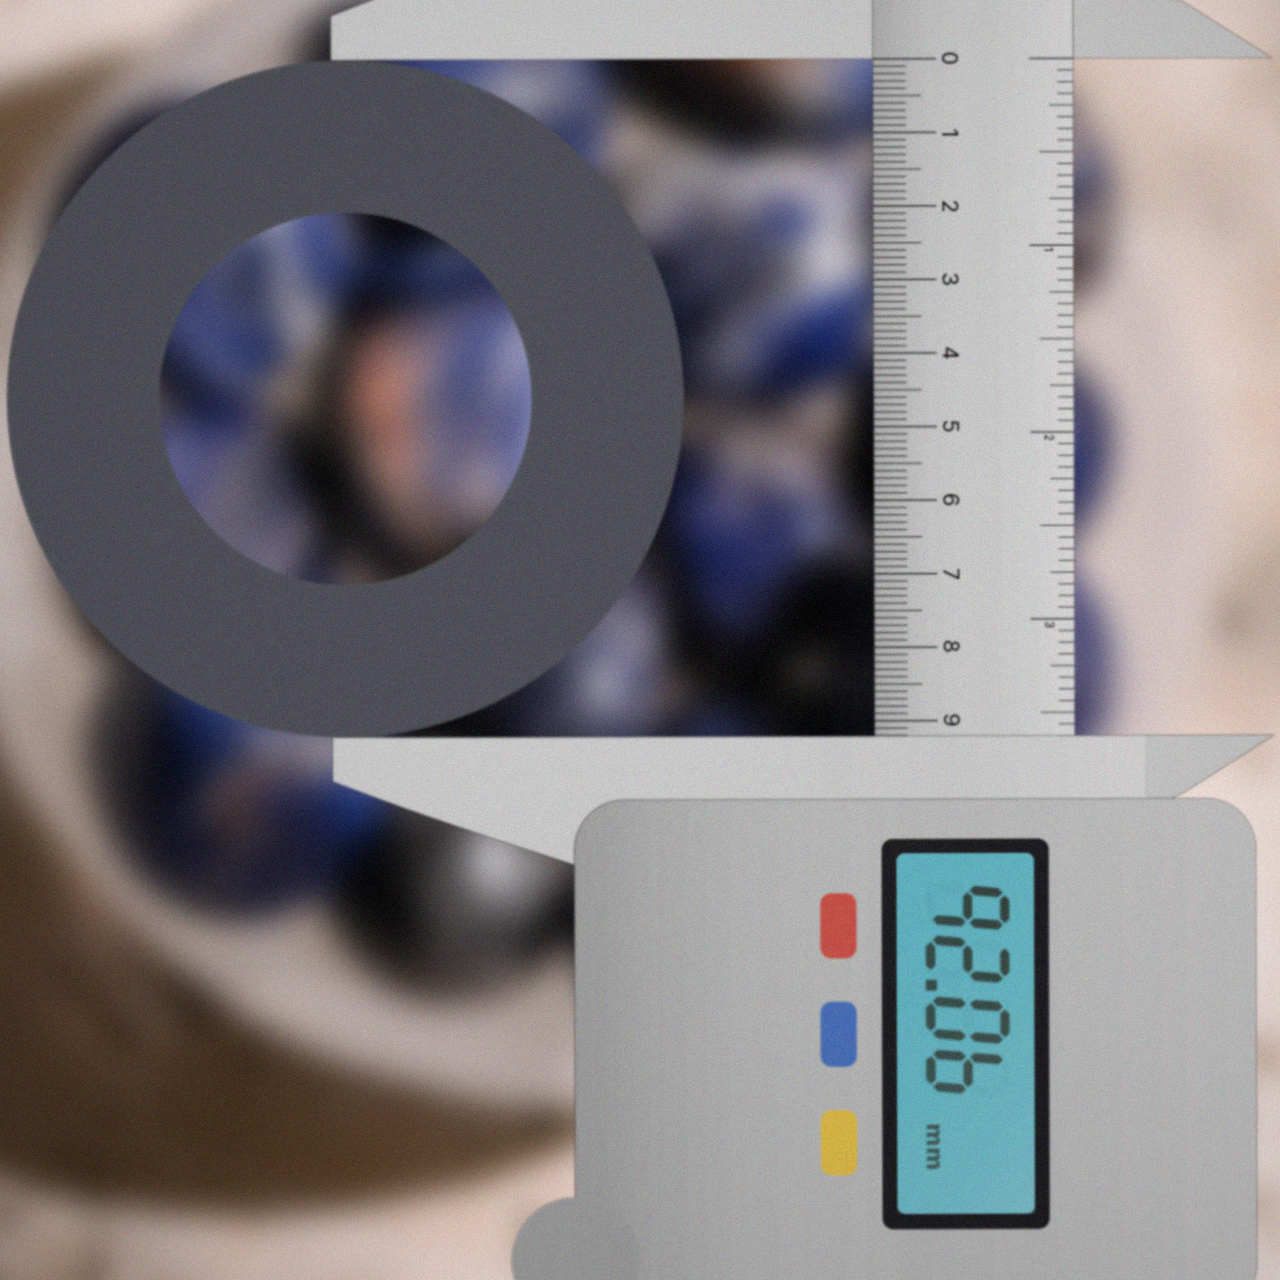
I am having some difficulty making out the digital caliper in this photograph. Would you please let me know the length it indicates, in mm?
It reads 92.06 mm
